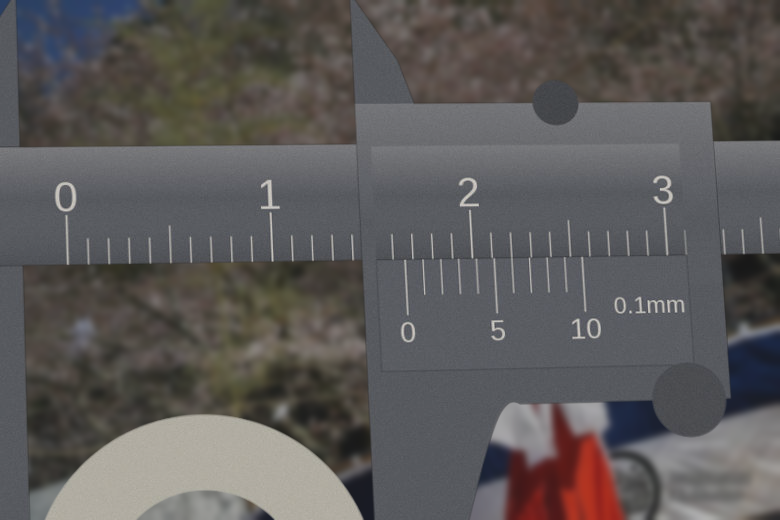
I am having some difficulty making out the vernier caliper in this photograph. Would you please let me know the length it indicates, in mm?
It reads 16.6 mm
